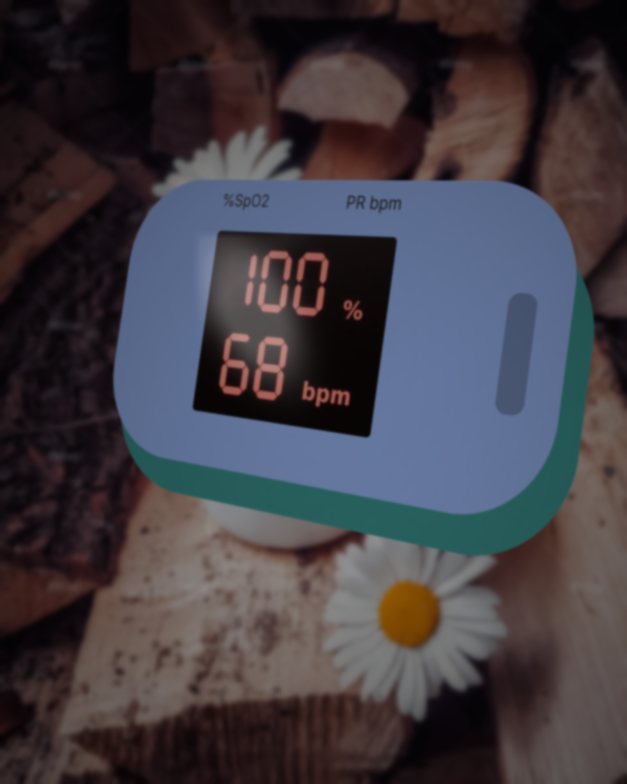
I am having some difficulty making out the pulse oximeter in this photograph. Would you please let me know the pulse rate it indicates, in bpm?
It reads 68 bpm
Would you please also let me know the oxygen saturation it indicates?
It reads 100 %
